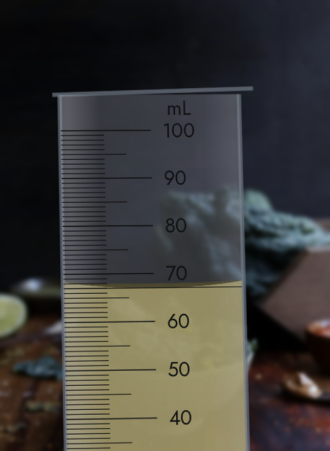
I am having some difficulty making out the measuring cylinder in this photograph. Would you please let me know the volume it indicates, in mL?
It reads 67 mL
